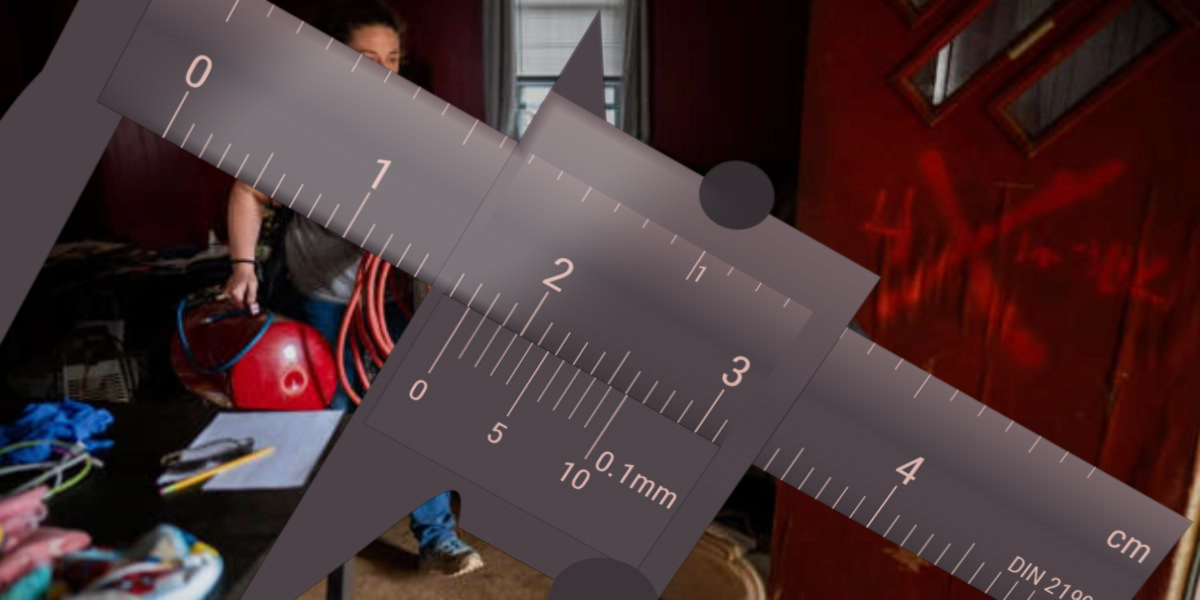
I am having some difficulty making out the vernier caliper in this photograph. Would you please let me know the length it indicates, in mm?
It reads 17.1 mm
